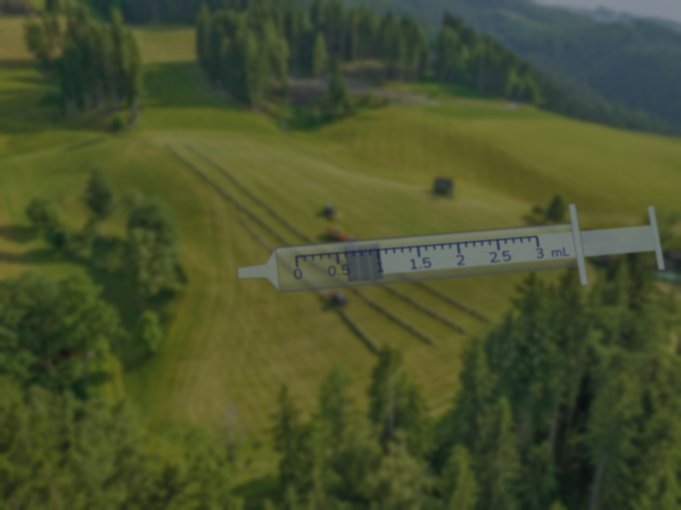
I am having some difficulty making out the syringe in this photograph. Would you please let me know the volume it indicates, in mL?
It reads 0.6 mL
